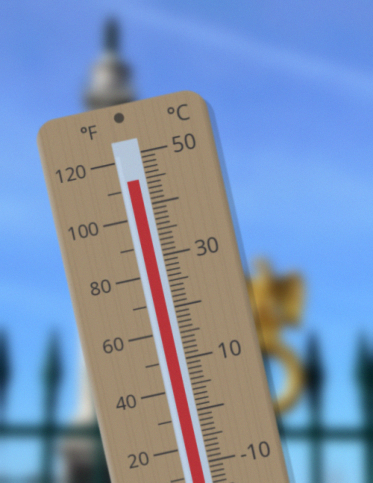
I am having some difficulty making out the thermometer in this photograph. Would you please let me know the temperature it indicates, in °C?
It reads 45 °C
